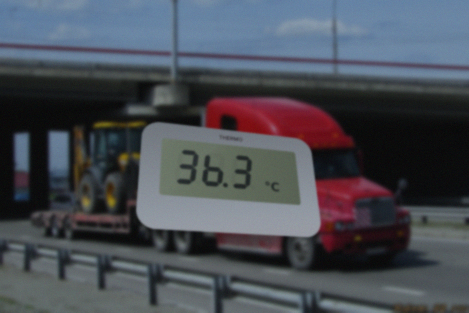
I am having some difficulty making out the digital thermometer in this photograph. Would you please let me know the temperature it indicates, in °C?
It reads 36.3 °C
